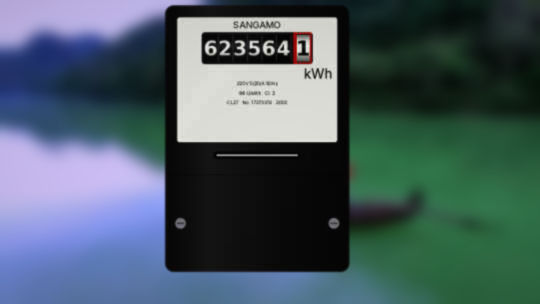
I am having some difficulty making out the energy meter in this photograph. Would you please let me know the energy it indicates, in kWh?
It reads 623564.1 kWh
